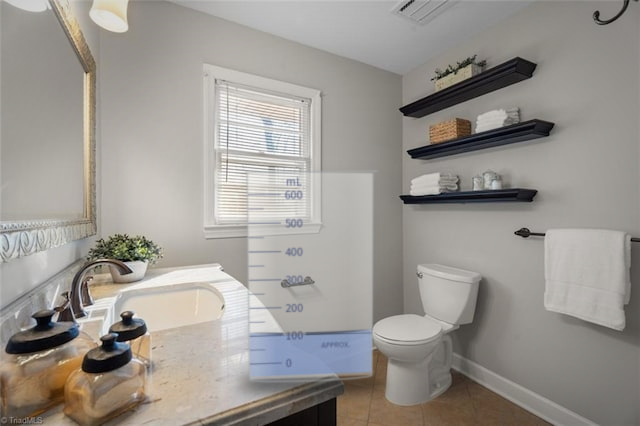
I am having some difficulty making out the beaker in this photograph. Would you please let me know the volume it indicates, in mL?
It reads 100 mL
